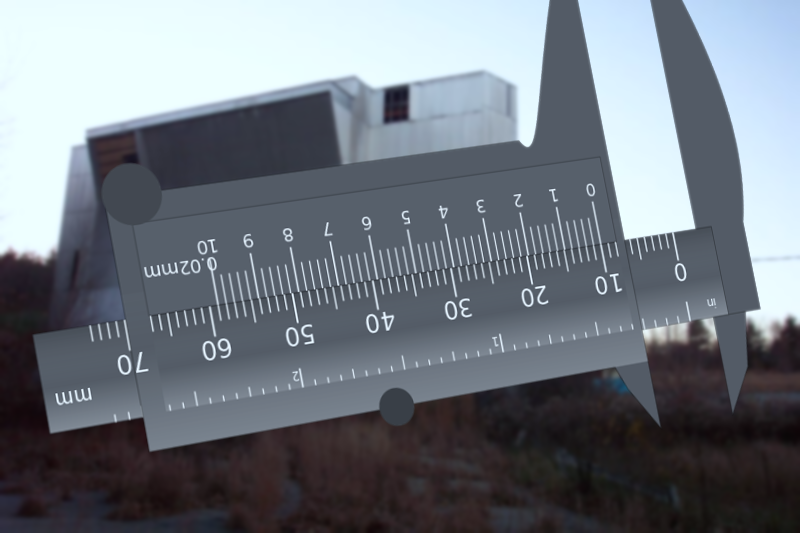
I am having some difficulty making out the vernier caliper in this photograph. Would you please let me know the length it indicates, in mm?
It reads 10.0 mm
